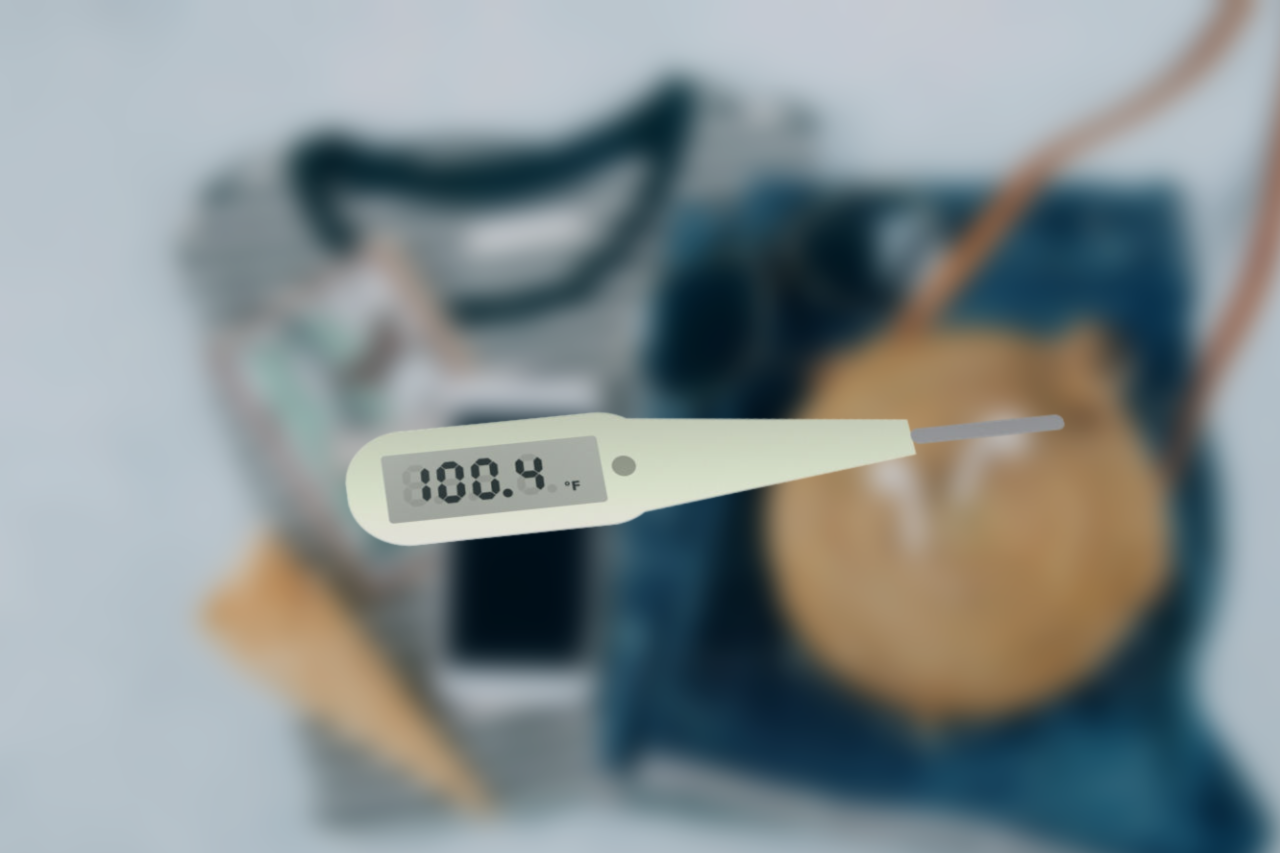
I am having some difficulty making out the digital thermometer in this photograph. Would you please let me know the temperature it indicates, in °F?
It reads 100.4 °F
